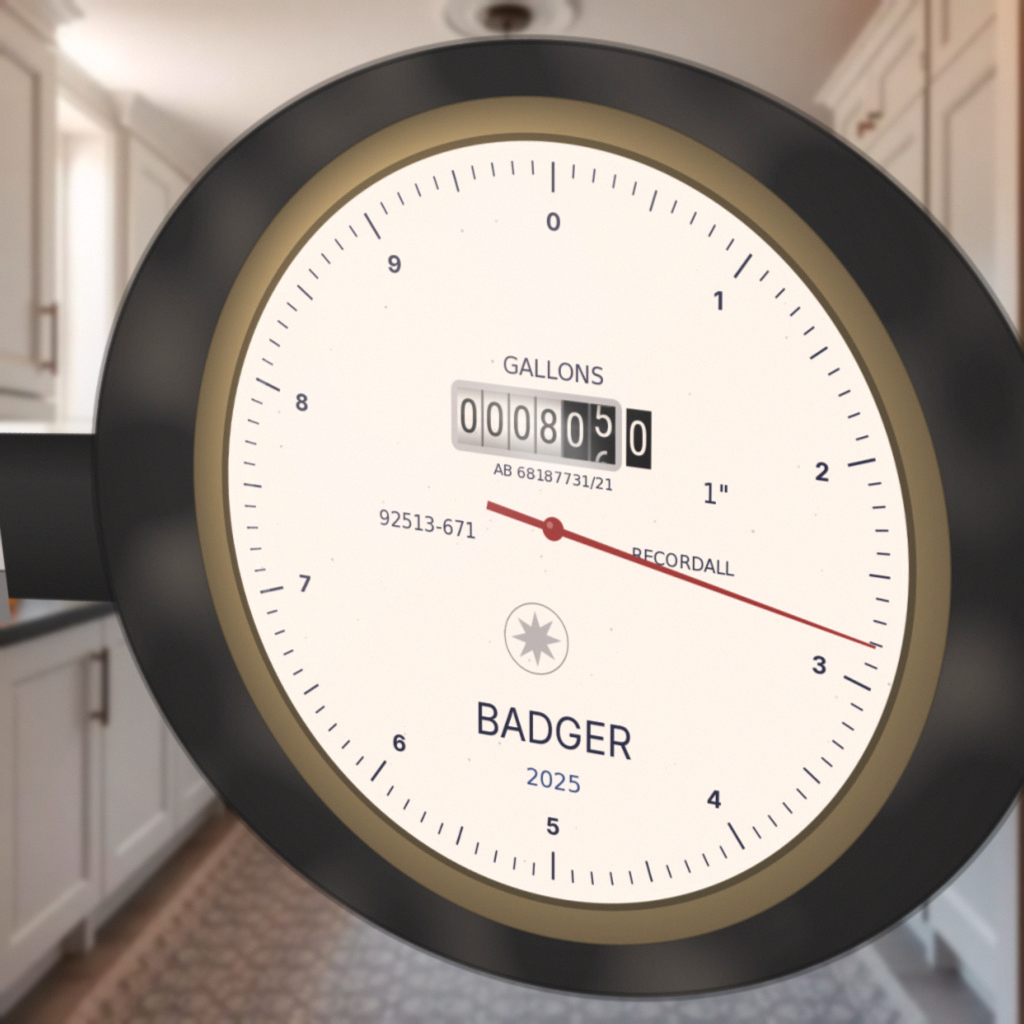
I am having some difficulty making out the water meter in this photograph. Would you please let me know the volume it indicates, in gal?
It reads 8052.8 gal
